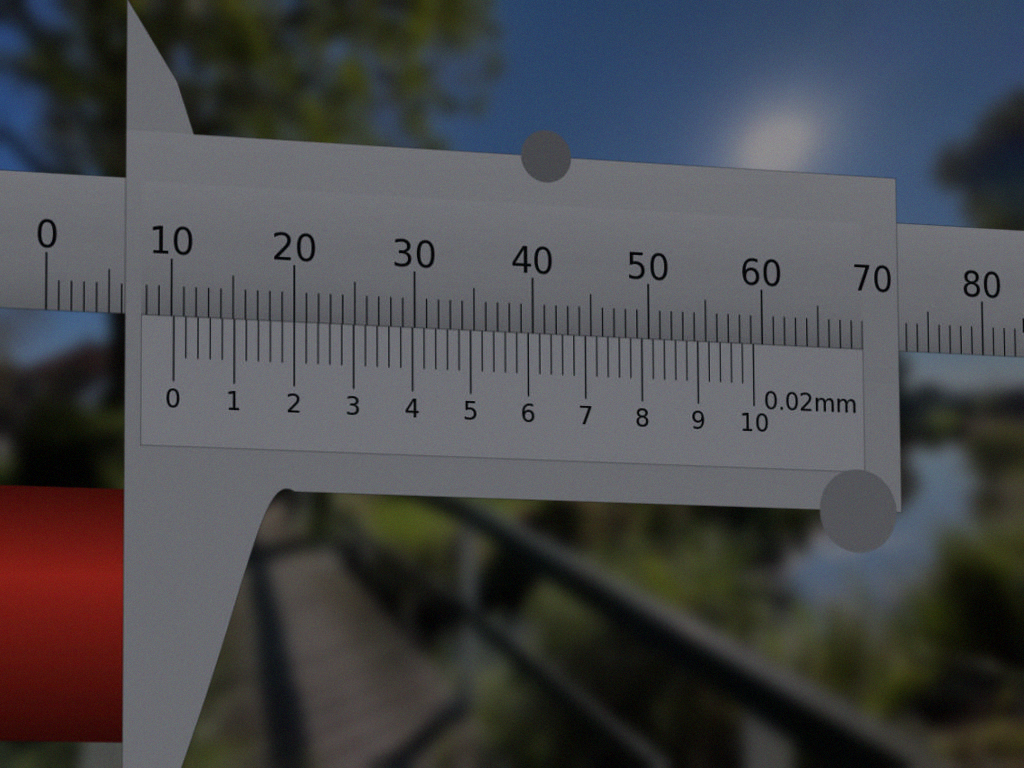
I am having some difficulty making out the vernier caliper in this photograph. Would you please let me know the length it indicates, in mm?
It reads 10.2 mm
